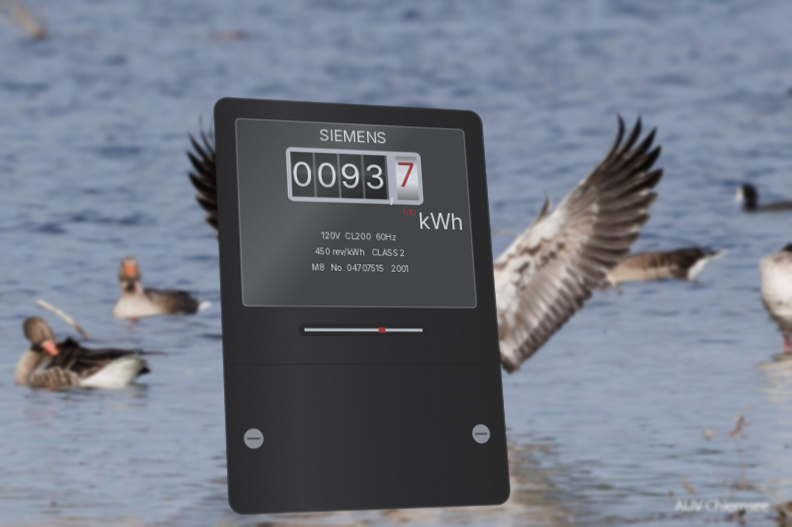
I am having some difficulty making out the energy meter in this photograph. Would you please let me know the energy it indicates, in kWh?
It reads 93.7 kWh
